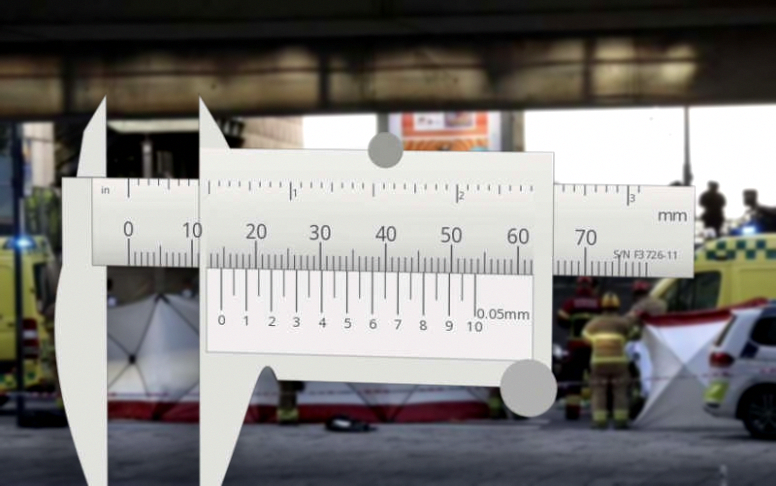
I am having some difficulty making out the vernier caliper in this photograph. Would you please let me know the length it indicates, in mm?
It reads 14.6 mm
